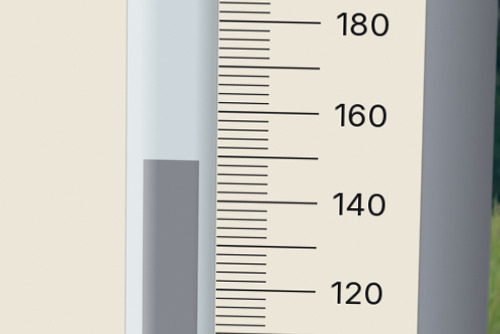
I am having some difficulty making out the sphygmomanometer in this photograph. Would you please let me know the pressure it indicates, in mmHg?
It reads 149 mmHg
